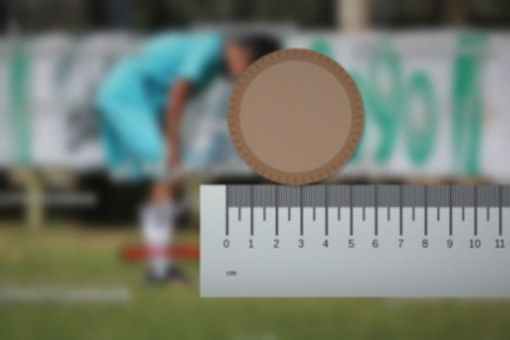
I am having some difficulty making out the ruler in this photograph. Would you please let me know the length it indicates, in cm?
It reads 5.5 cm
